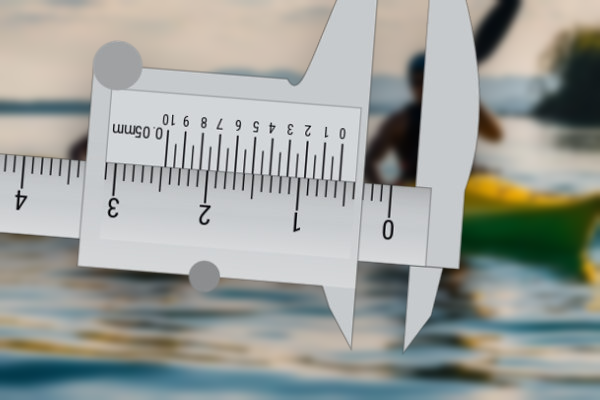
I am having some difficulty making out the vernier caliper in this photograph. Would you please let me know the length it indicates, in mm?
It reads 5.6 mm
